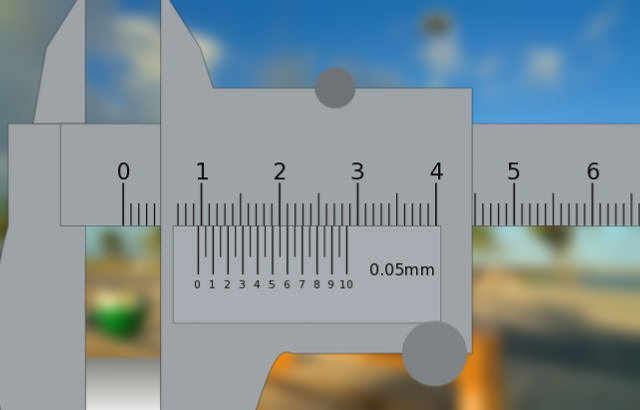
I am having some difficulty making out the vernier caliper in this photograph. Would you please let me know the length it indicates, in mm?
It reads 9.6 mm
